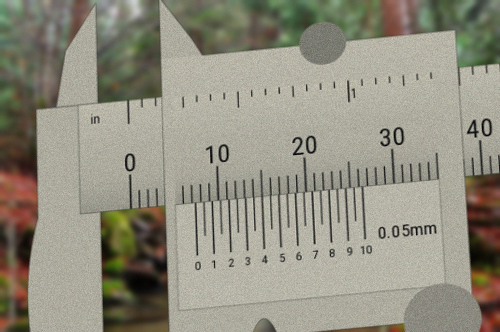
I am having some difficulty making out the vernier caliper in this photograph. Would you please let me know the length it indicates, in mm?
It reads 7.4 mm
